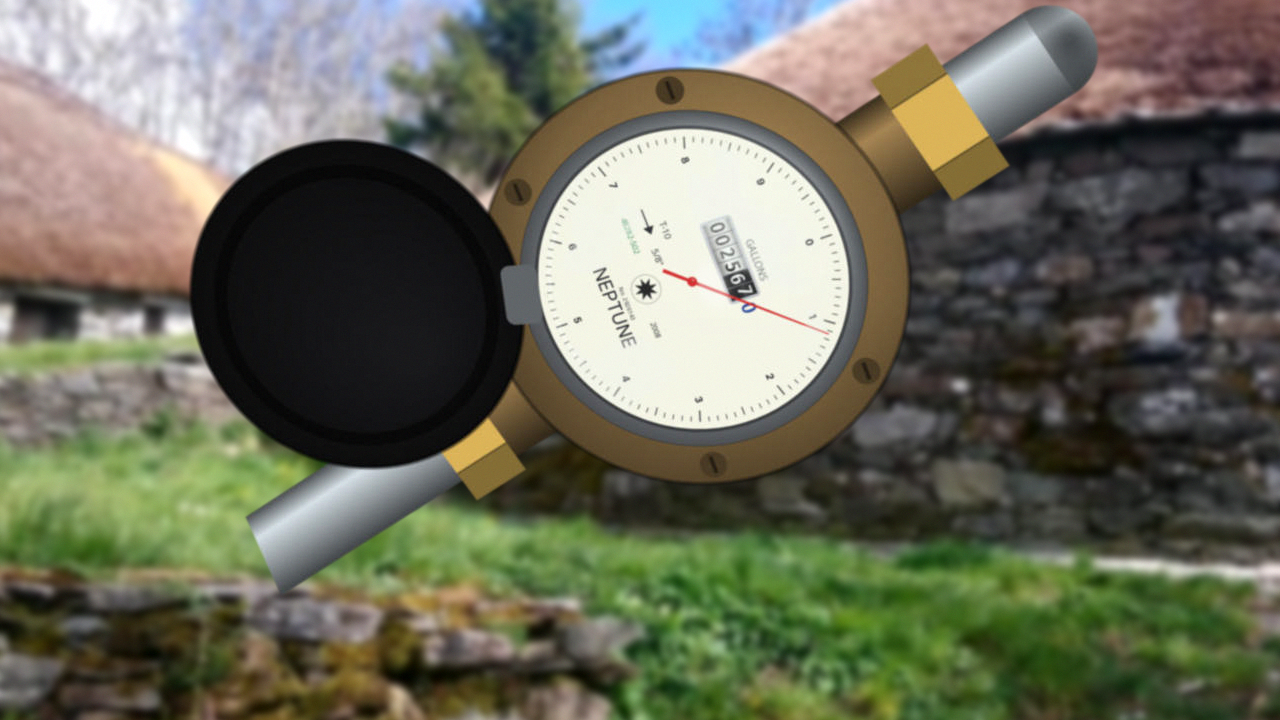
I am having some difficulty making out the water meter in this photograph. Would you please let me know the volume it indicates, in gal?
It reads 25671.1 gal
